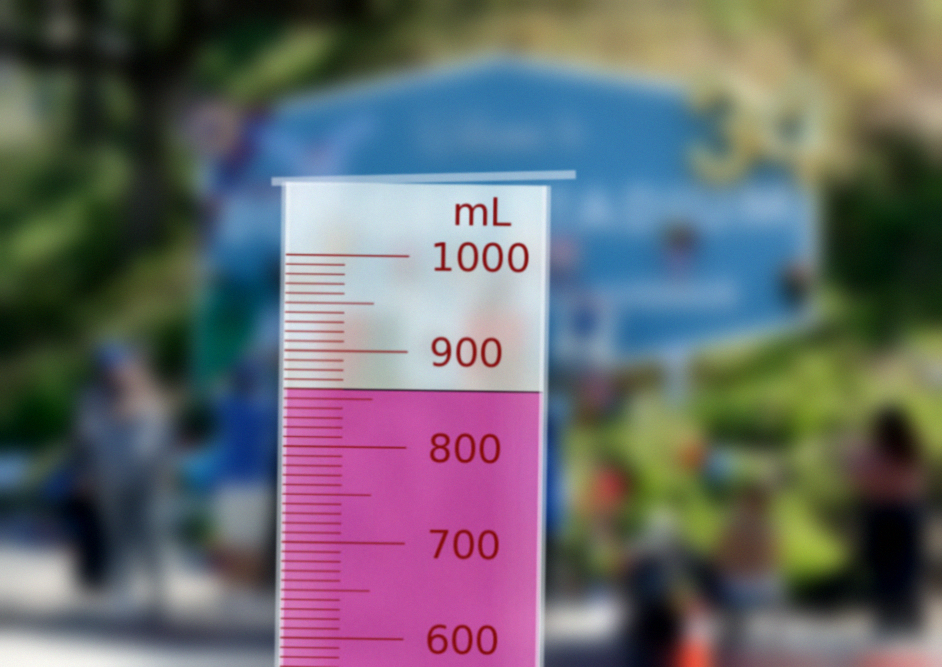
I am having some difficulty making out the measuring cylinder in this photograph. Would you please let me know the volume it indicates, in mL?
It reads 860 mL
